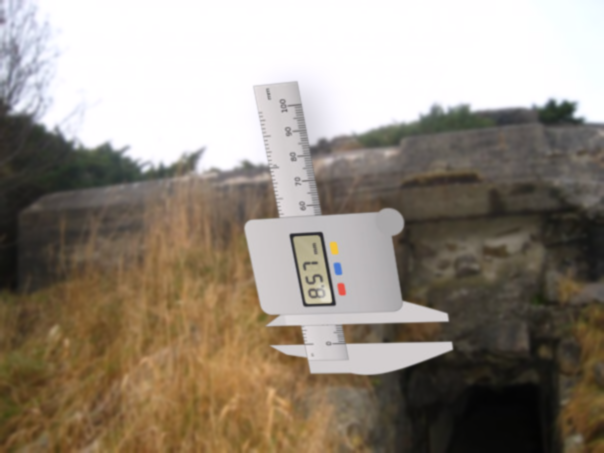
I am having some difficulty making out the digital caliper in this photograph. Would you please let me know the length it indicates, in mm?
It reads 8.57 mm
